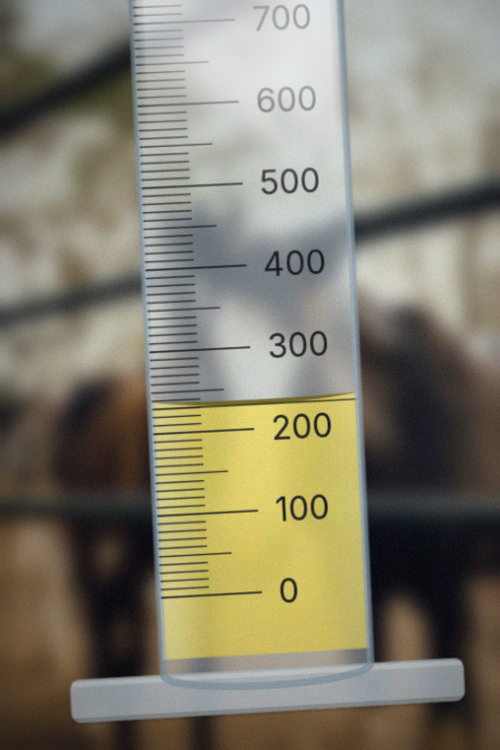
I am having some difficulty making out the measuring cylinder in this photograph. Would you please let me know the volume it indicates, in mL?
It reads 230 mL
